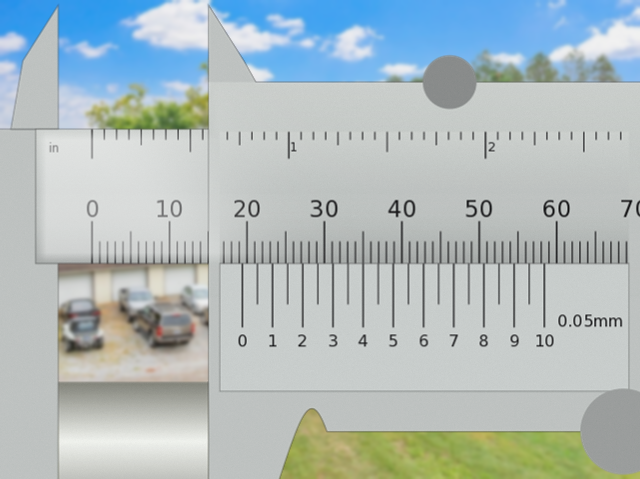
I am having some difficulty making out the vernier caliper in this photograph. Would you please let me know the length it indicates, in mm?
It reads 19.4 mm
